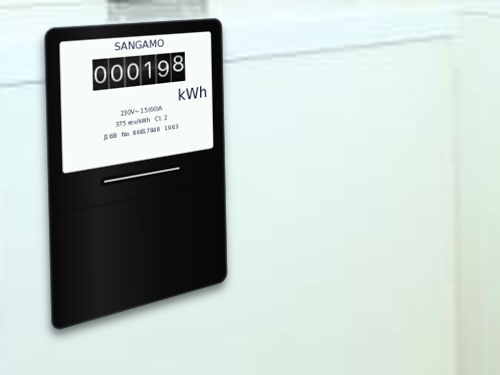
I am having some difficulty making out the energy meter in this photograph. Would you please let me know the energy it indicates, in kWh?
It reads 198 kWh
